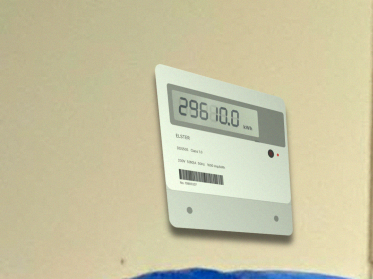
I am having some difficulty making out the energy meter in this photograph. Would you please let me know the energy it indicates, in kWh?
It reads 29610.0 kWh
